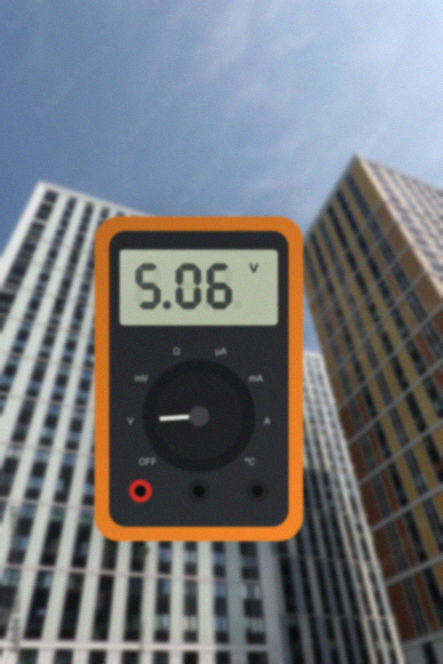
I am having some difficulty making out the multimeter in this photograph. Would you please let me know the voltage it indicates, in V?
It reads 5.06 V
